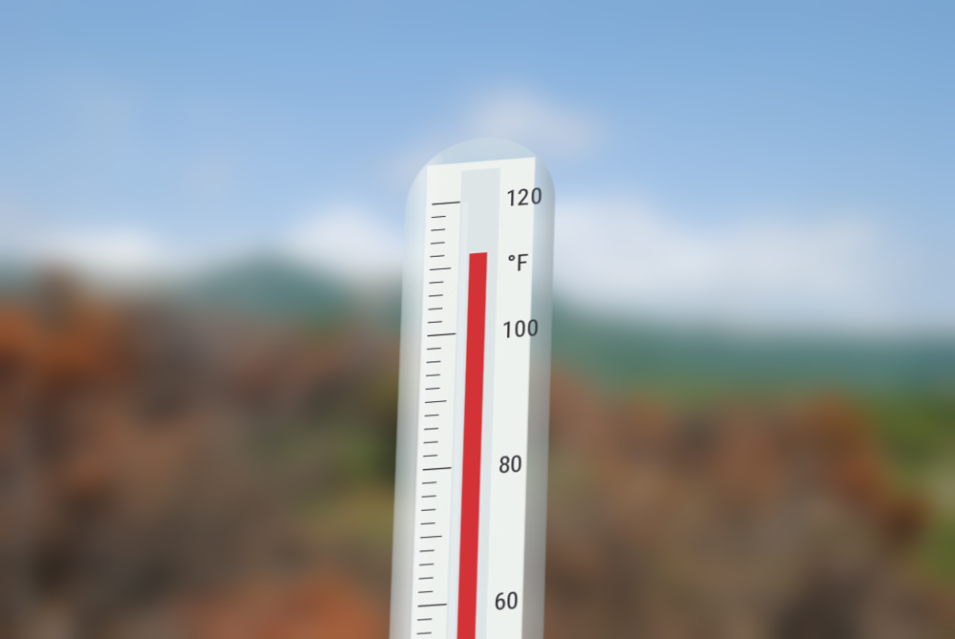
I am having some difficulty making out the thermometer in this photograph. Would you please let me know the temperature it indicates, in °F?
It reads 112 °F
